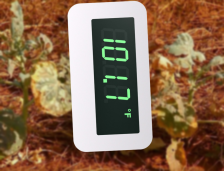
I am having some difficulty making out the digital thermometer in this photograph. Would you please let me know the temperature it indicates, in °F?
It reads 101.7 °F
